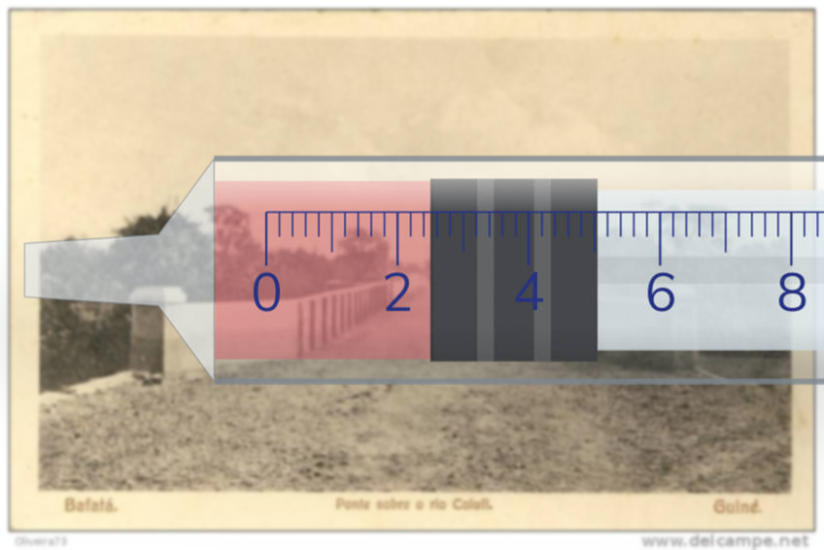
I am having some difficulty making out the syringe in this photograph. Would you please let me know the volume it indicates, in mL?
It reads 2.5 mL
